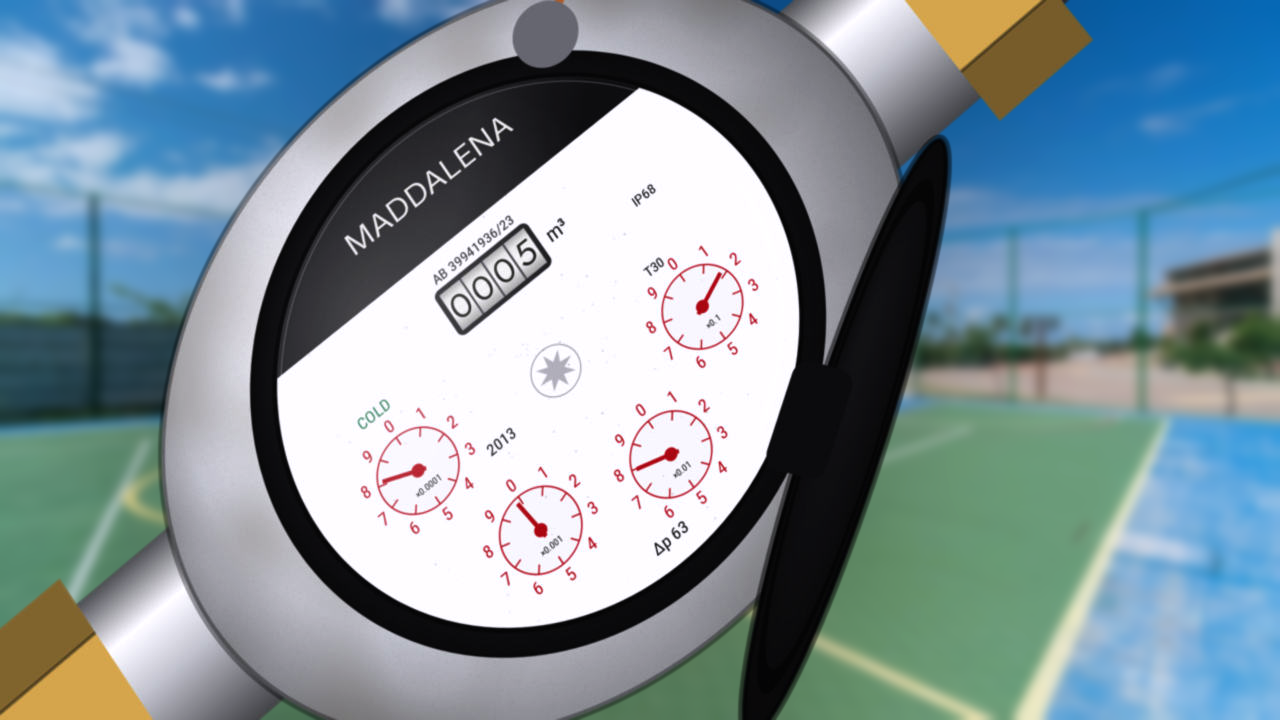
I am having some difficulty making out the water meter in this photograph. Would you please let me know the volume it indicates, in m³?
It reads 5.1798 m³
